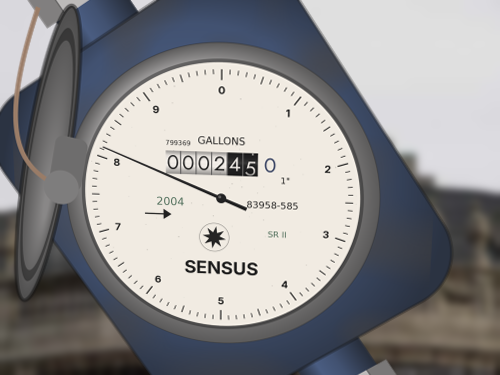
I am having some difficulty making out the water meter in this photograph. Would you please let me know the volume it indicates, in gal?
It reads 2448.1 gal
